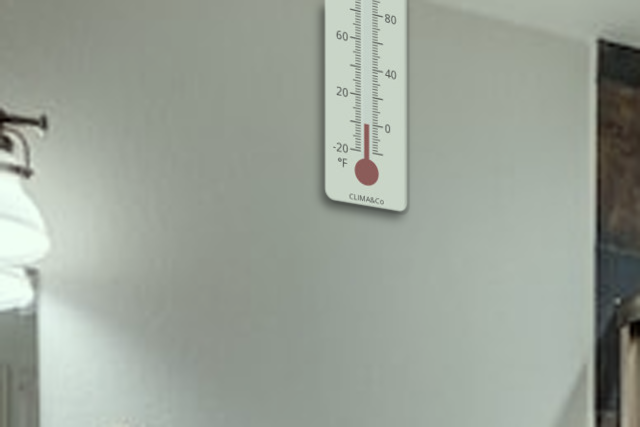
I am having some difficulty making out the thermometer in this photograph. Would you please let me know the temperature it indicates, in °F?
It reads 0 °F
